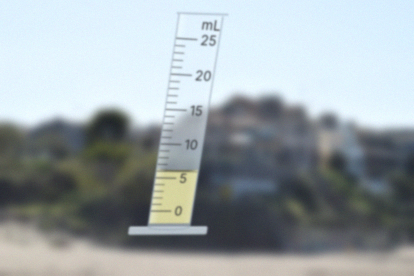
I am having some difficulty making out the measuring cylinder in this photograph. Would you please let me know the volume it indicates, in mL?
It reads 6 mL
